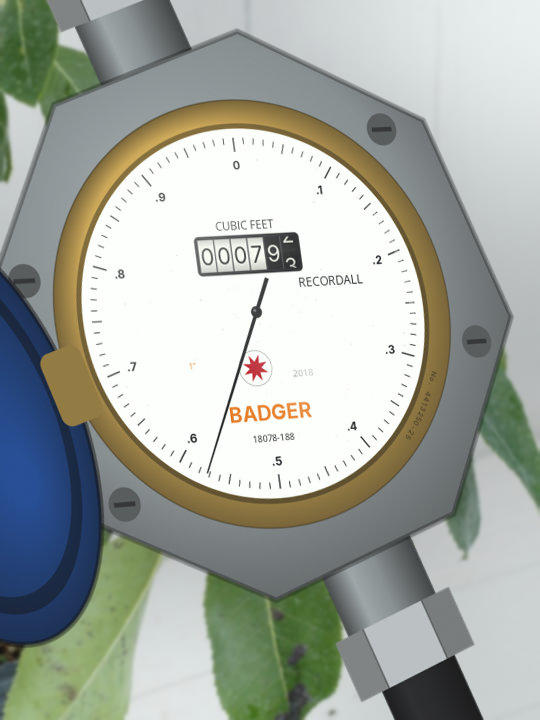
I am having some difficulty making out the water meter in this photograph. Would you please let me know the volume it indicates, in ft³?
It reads 792.57 ft³
